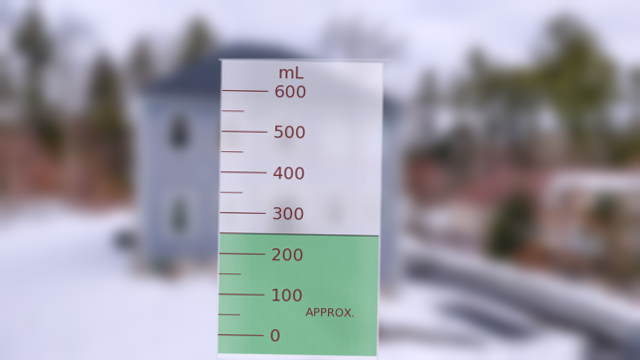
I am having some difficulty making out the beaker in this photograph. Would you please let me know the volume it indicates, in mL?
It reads 250 mL
